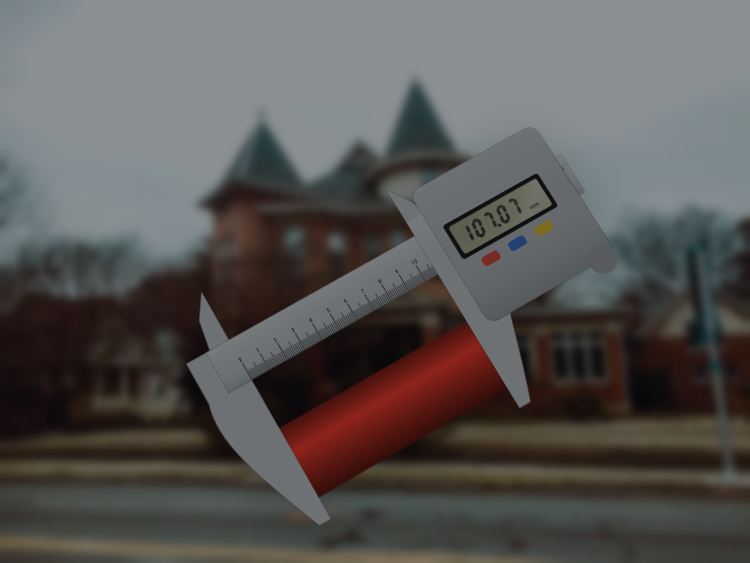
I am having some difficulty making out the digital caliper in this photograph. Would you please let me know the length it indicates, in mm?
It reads 107.07 mm
